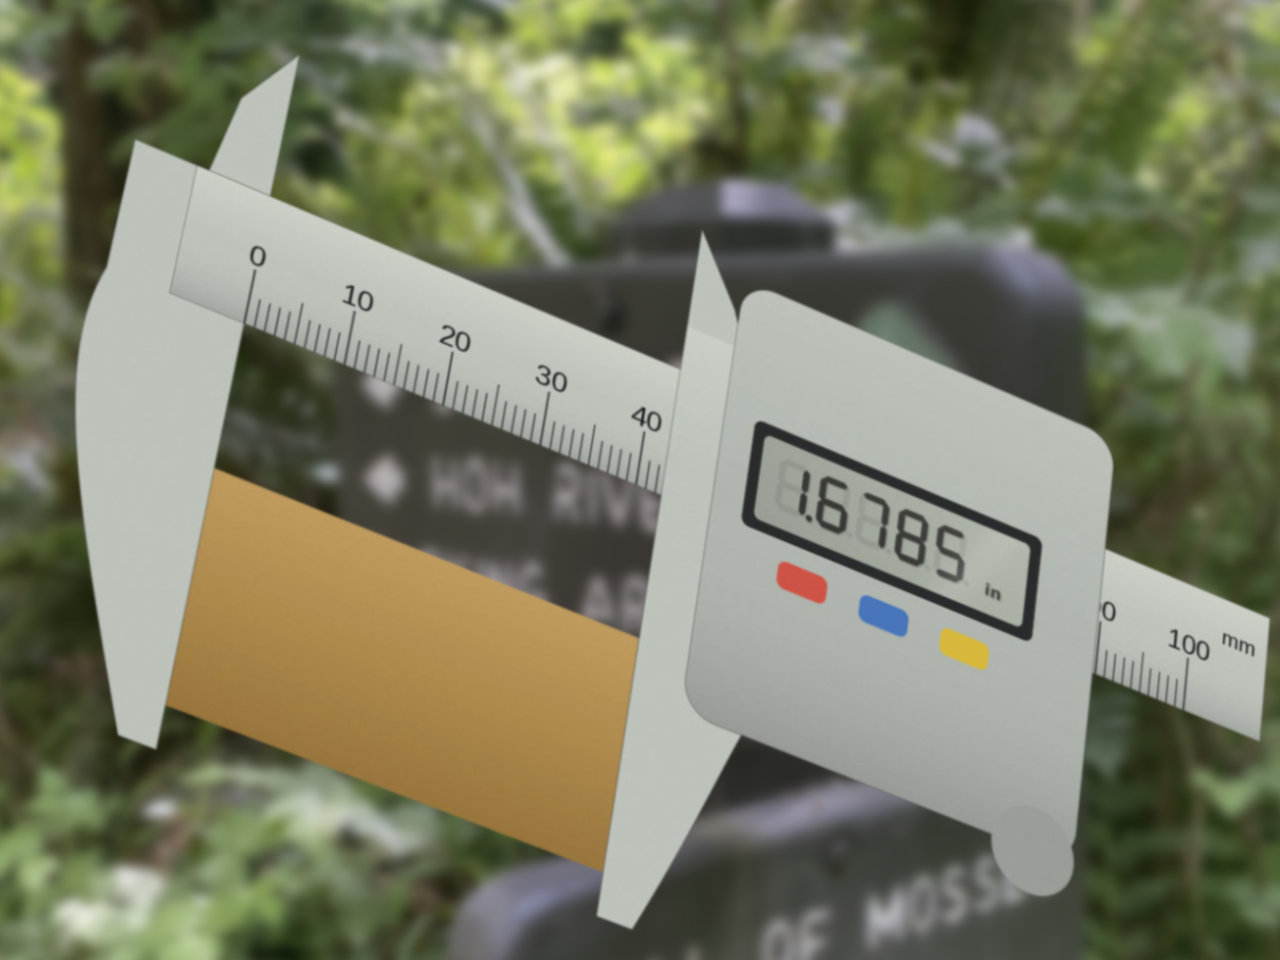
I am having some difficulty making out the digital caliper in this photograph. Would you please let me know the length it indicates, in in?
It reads 1.6785 in
